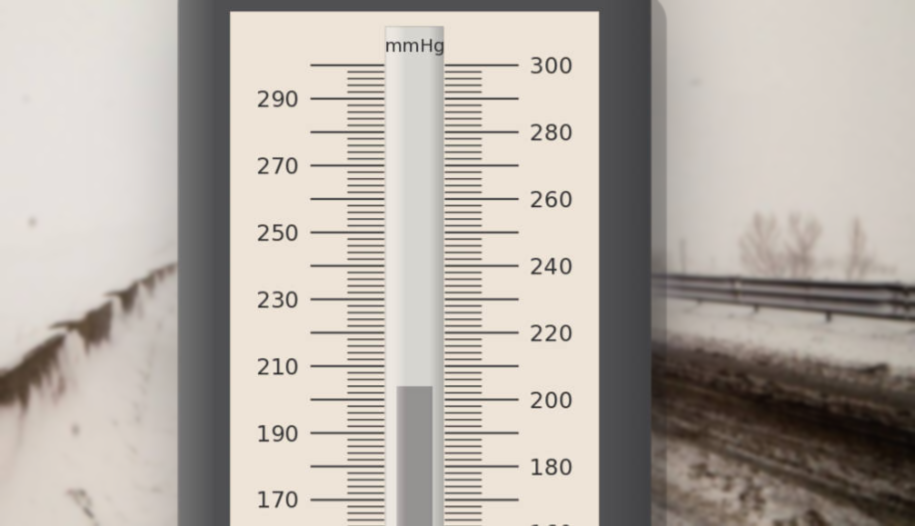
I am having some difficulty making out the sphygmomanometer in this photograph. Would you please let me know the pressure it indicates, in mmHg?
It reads 204 mmHg
